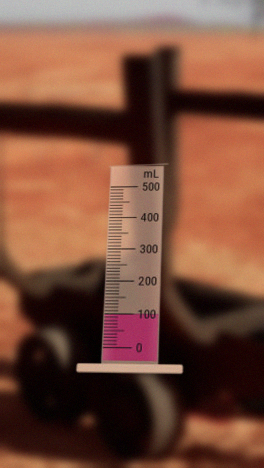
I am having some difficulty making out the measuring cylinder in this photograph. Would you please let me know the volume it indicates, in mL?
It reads 100 mL
